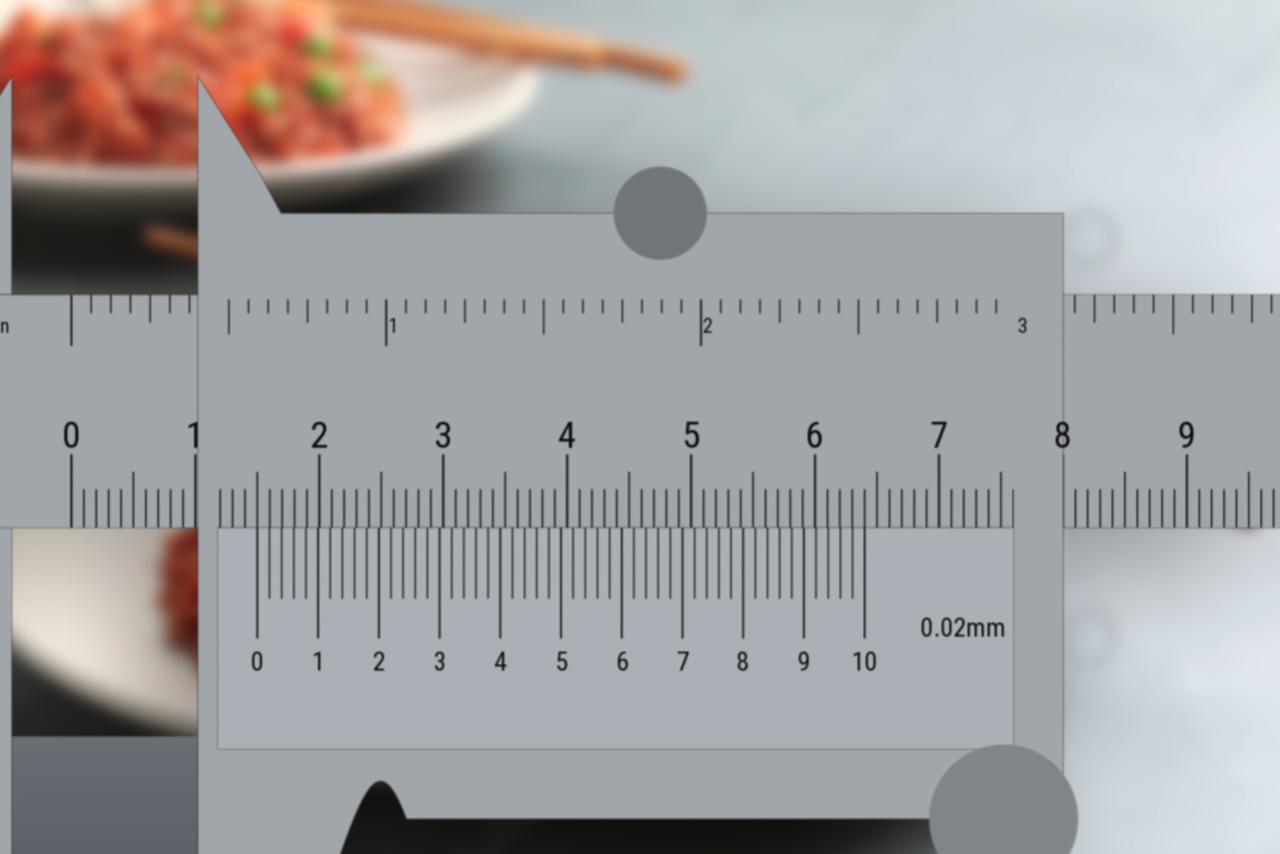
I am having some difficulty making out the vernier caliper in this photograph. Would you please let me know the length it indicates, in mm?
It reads 15.0 mm
